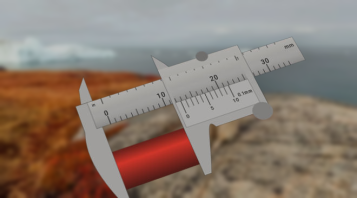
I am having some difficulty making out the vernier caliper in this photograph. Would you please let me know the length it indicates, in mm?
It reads 12.8 mm
